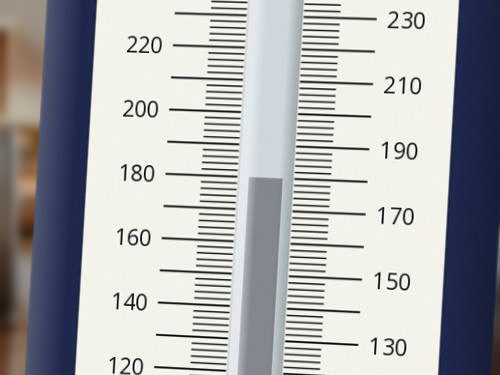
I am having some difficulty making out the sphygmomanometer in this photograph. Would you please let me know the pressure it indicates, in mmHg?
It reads 180 mmHg
